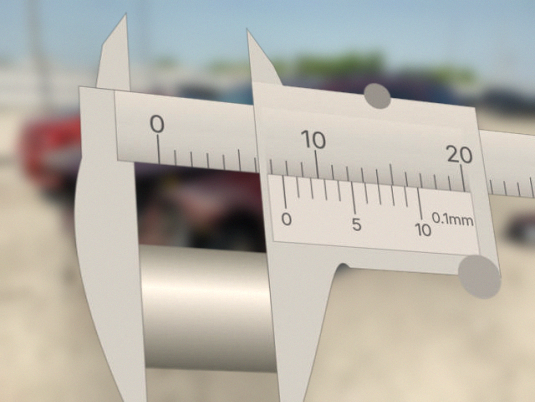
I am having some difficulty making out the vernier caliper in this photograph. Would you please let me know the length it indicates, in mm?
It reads 7.7 mm
